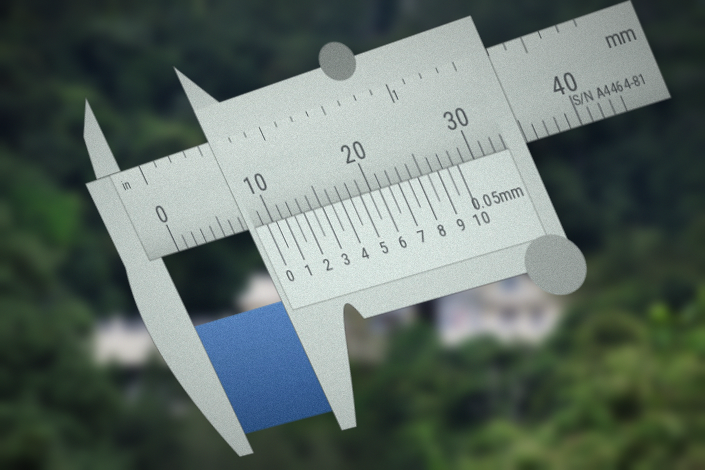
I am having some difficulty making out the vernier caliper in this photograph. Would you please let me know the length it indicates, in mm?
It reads 9.4 mm
